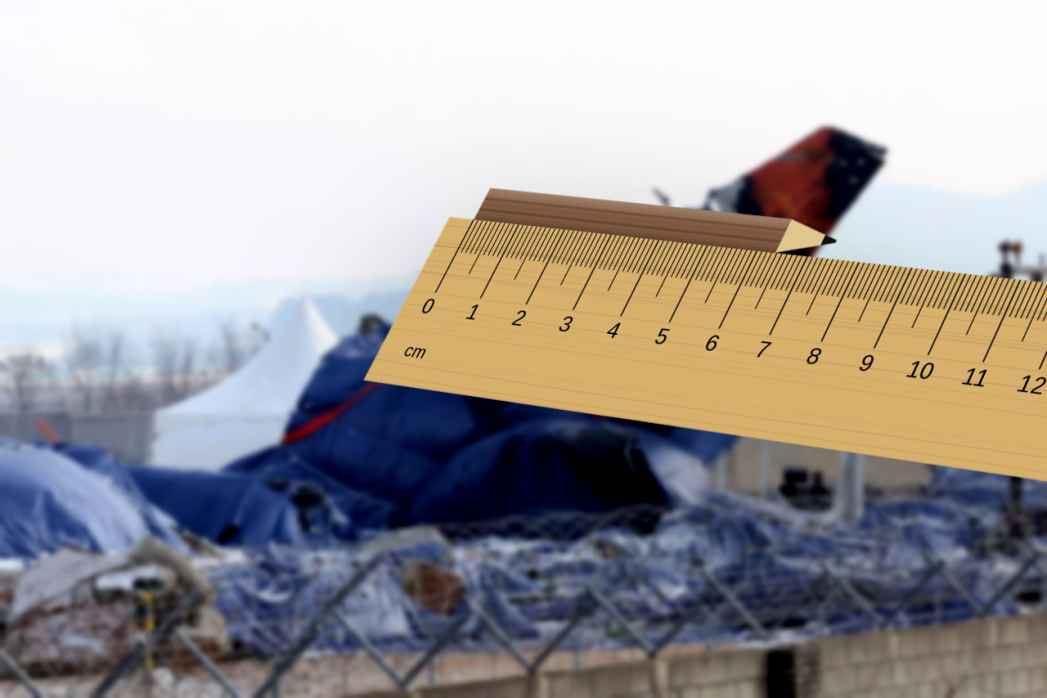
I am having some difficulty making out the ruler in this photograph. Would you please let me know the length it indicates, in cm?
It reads 7.4 cm
